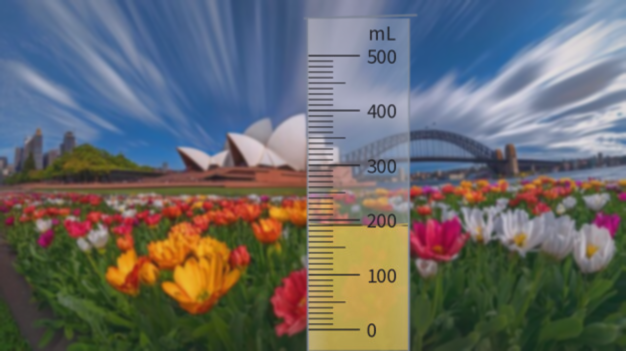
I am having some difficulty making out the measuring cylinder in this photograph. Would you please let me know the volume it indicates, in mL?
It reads 190 mL
